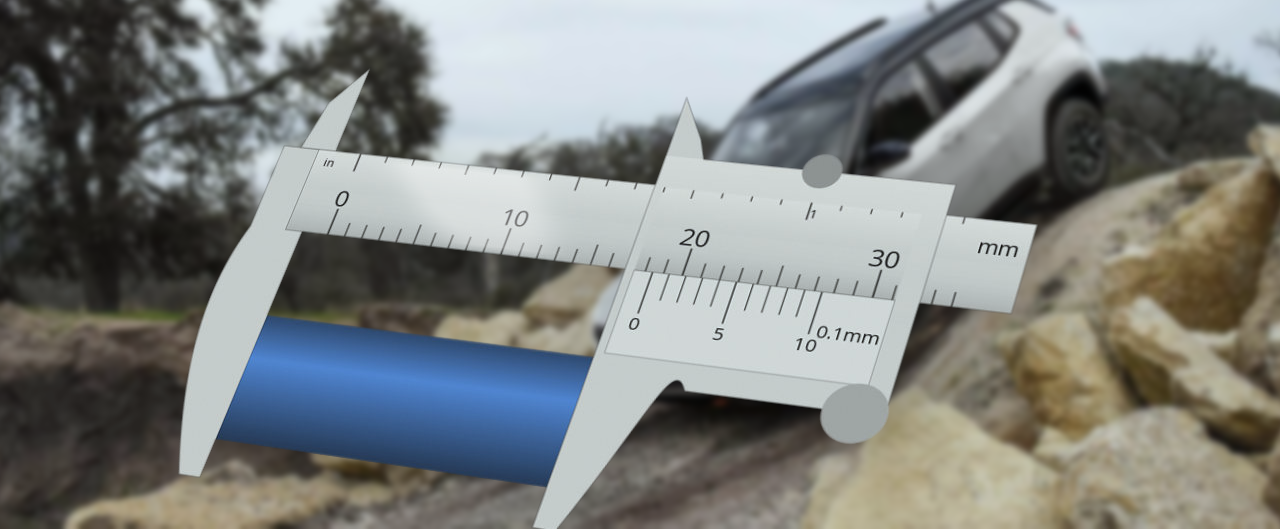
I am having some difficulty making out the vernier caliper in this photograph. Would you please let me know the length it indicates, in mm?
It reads 18.4 mm
